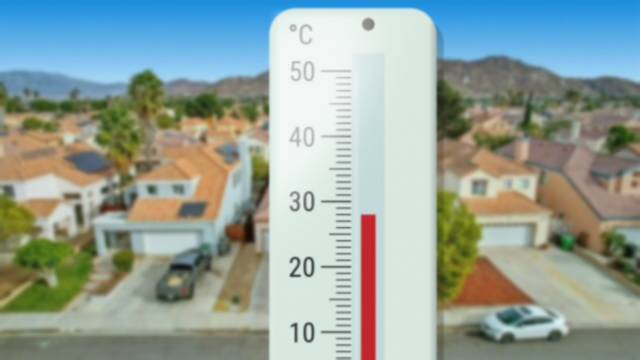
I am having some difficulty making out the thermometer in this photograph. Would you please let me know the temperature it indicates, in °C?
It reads 28 °C
